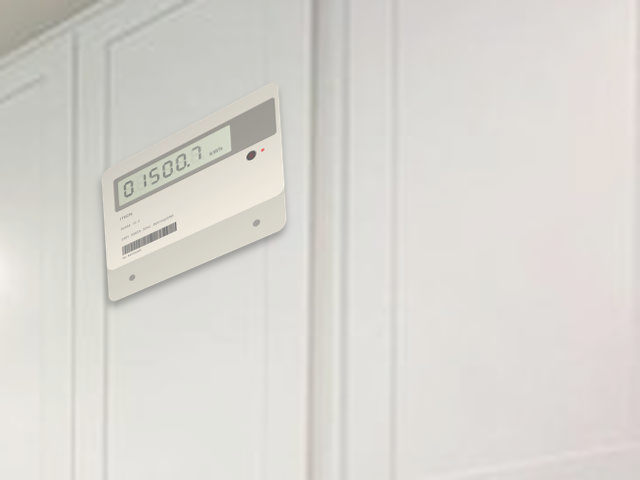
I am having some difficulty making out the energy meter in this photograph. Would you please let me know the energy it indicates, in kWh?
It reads 1500.7 kWh
